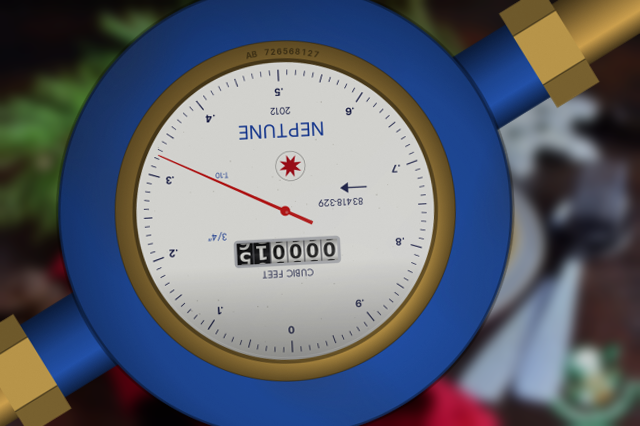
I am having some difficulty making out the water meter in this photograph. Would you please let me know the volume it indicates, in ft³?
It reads 15.32 ft³
